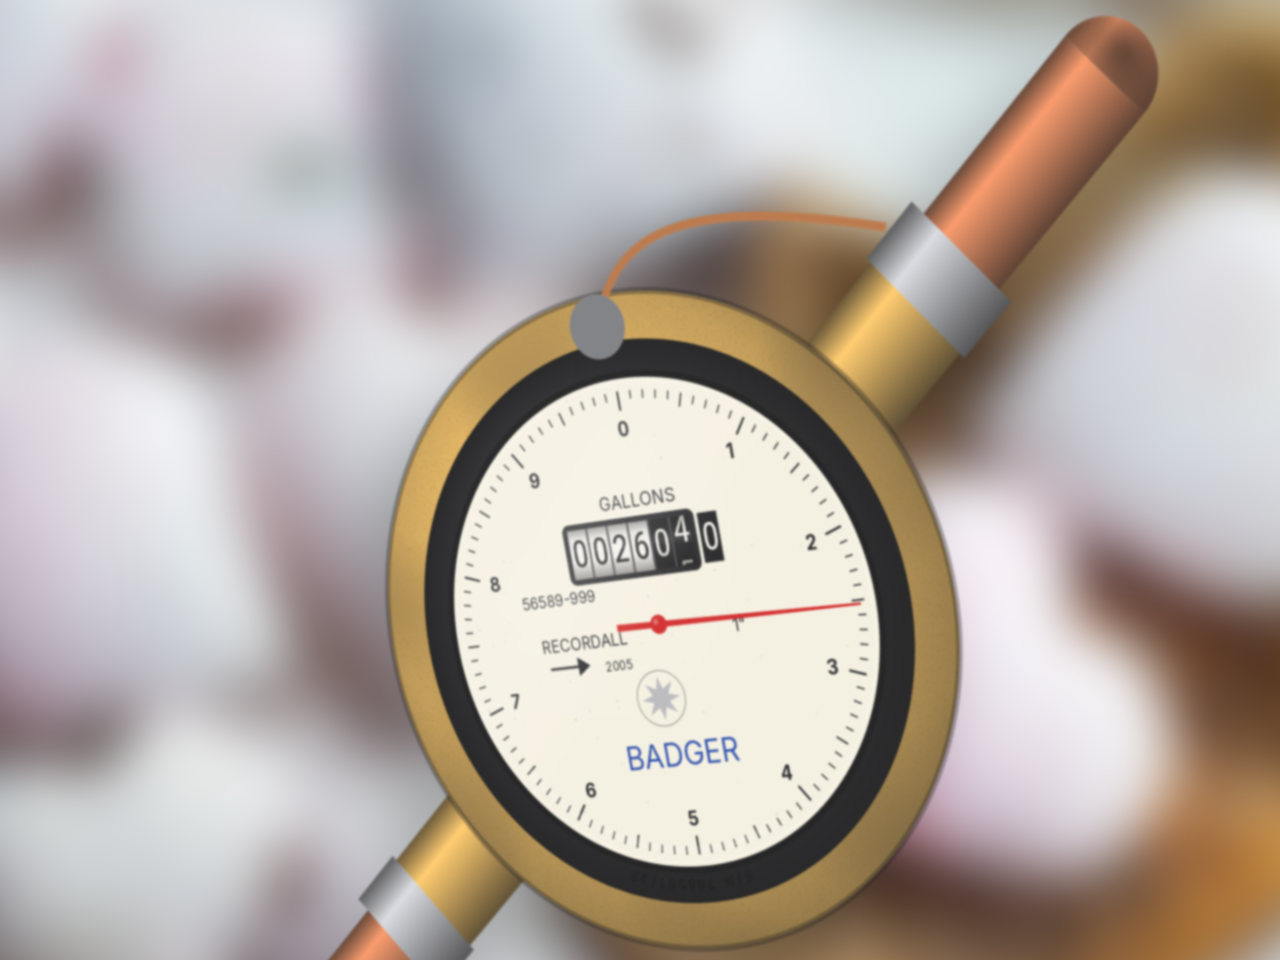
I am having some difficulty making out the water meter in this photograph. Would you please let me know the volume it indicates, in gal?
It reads 26042.5 gal
